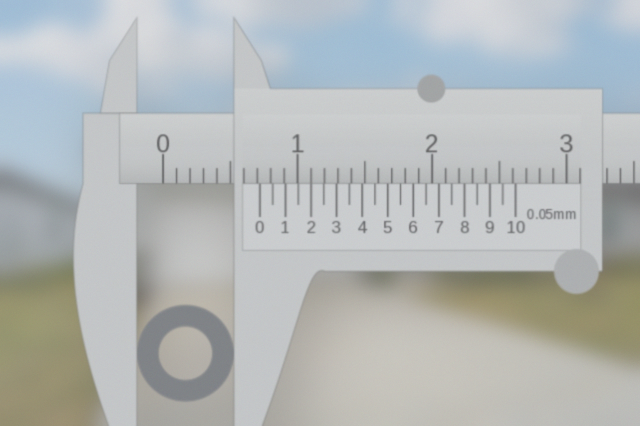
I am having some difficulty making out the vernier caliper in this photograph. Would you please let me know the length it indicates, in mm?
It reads 7.2 mm
